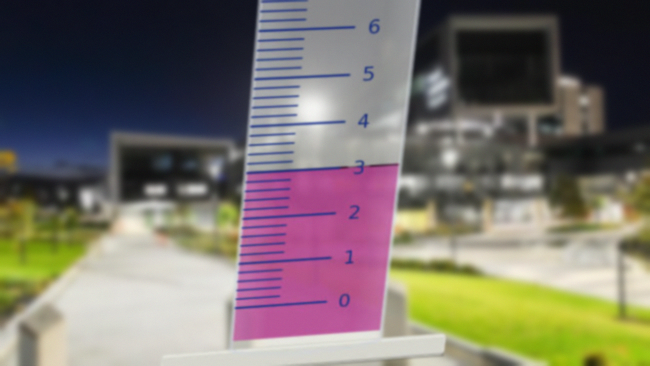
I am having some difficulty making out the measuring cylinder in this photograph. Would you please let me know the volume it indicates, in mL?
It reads 3 mL
